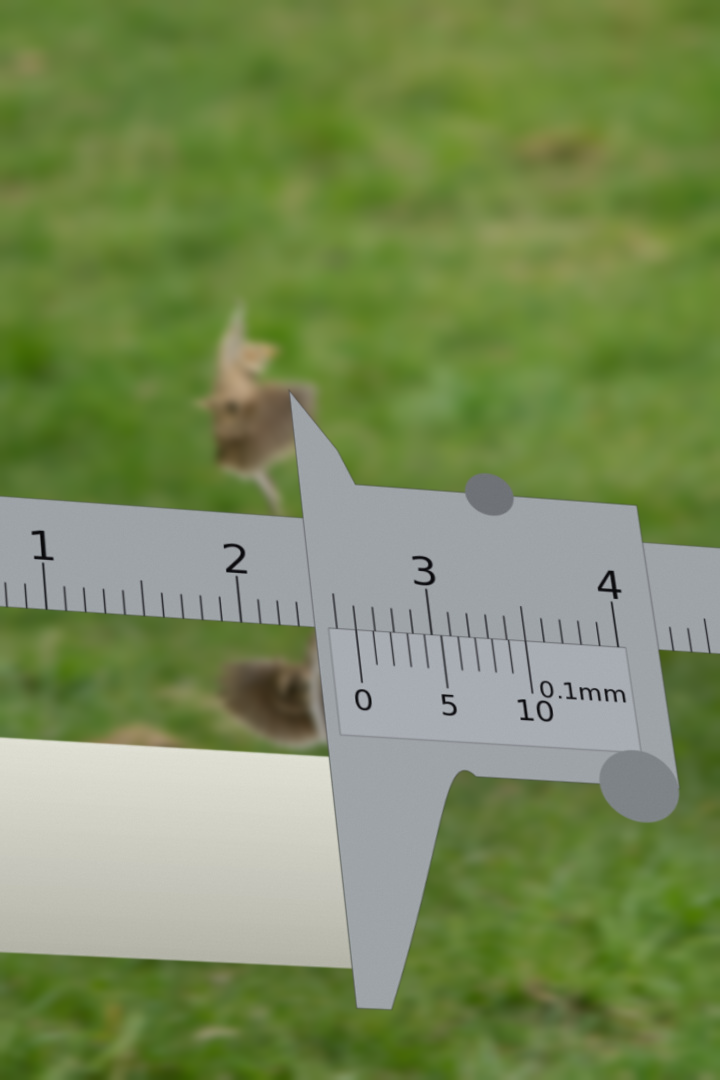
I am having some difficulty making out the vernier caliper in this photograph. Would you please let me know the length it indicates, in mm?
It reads 26.0 mm
